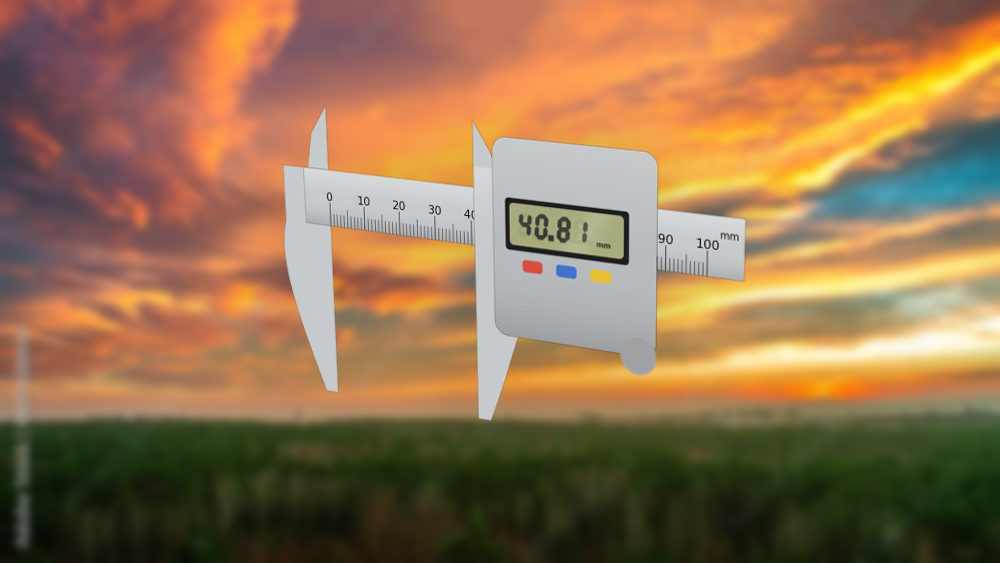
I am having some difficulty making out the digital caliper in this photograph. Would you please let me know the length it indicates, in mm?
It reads 40.81 mm
